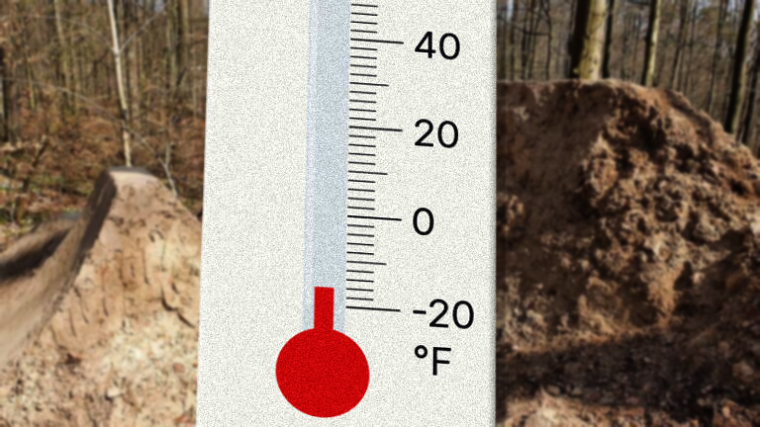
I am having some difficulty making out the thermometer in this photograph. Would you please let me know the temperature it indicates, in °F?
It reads -16 °F
